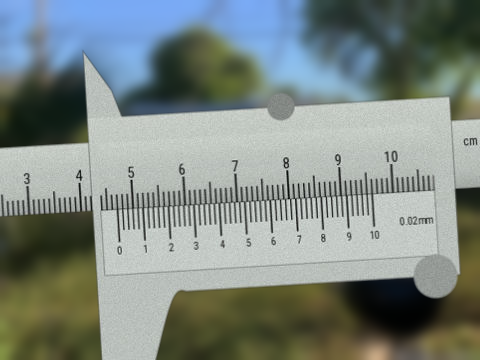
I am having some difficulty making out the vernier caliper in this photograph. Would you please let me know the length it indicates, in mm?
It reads 47.0 mm
